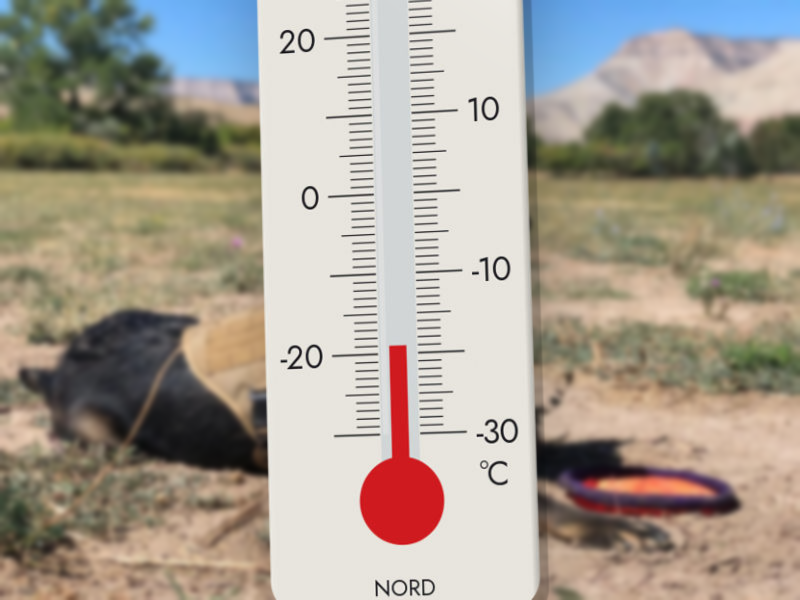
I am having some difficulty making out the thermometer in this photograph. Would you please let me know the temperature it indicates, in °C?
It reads -19 °C
